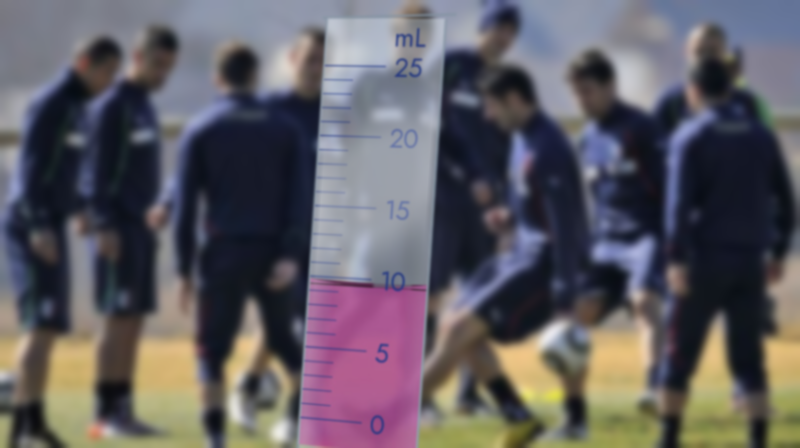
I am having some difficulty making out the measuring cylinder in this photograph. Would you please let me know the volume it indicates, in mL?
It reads 9.5 mL
